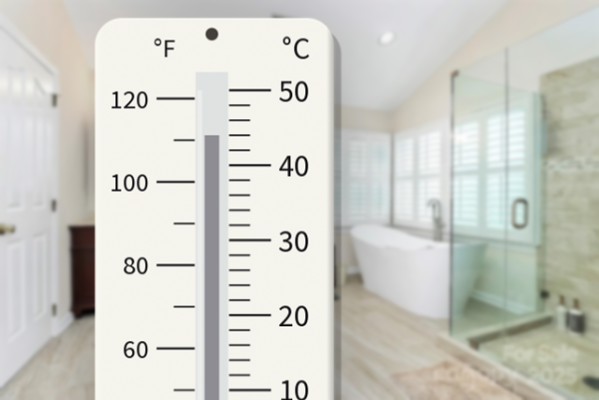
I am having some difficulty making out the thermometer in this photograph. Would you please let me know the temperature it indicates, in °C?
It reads 44 °C
